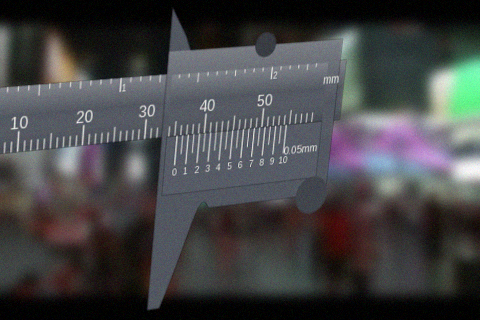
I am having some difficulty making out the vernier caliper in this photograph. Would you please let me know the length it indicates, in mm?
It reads 35.4 mm
